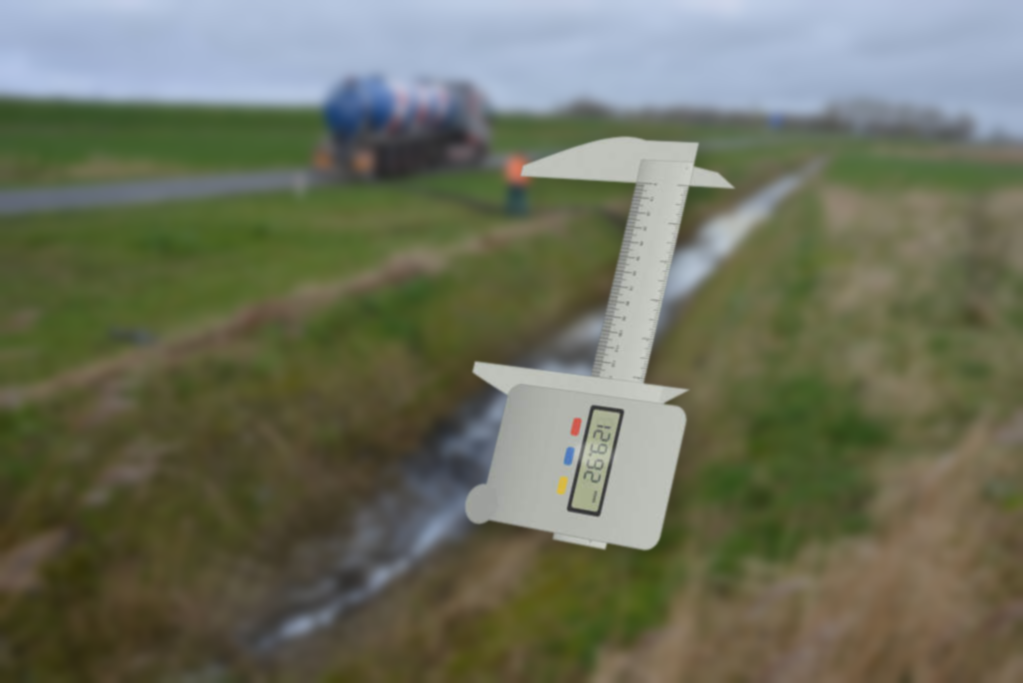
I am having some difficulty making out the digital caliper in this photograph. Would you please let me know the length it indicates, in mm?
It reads 129.92 mm
